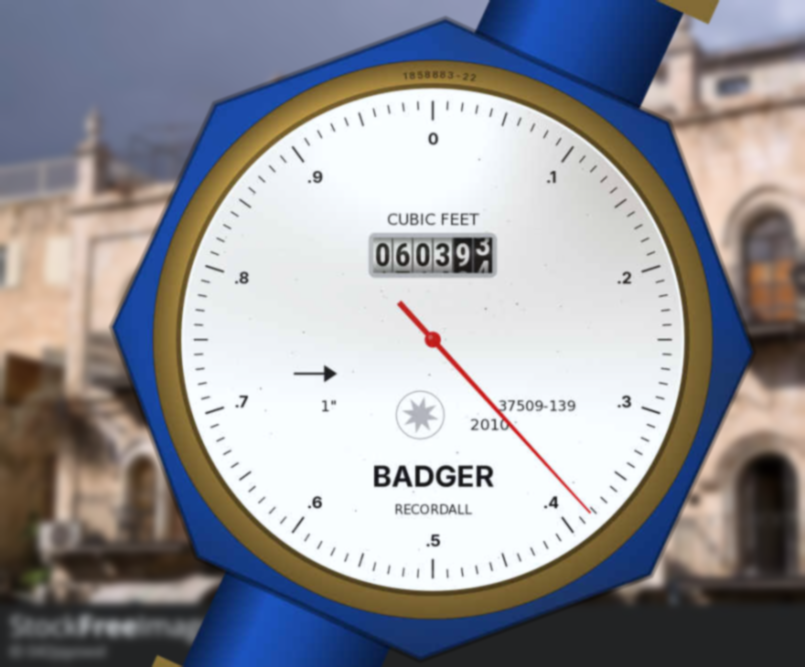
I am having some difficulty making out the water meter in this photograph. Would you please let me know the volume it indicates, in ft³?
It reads 60393.38 ft³
